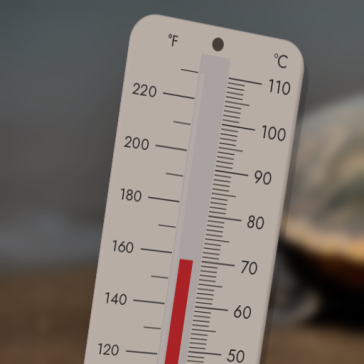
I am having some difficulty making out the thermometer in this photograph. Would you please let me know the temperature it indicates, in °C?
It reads 70 °C
